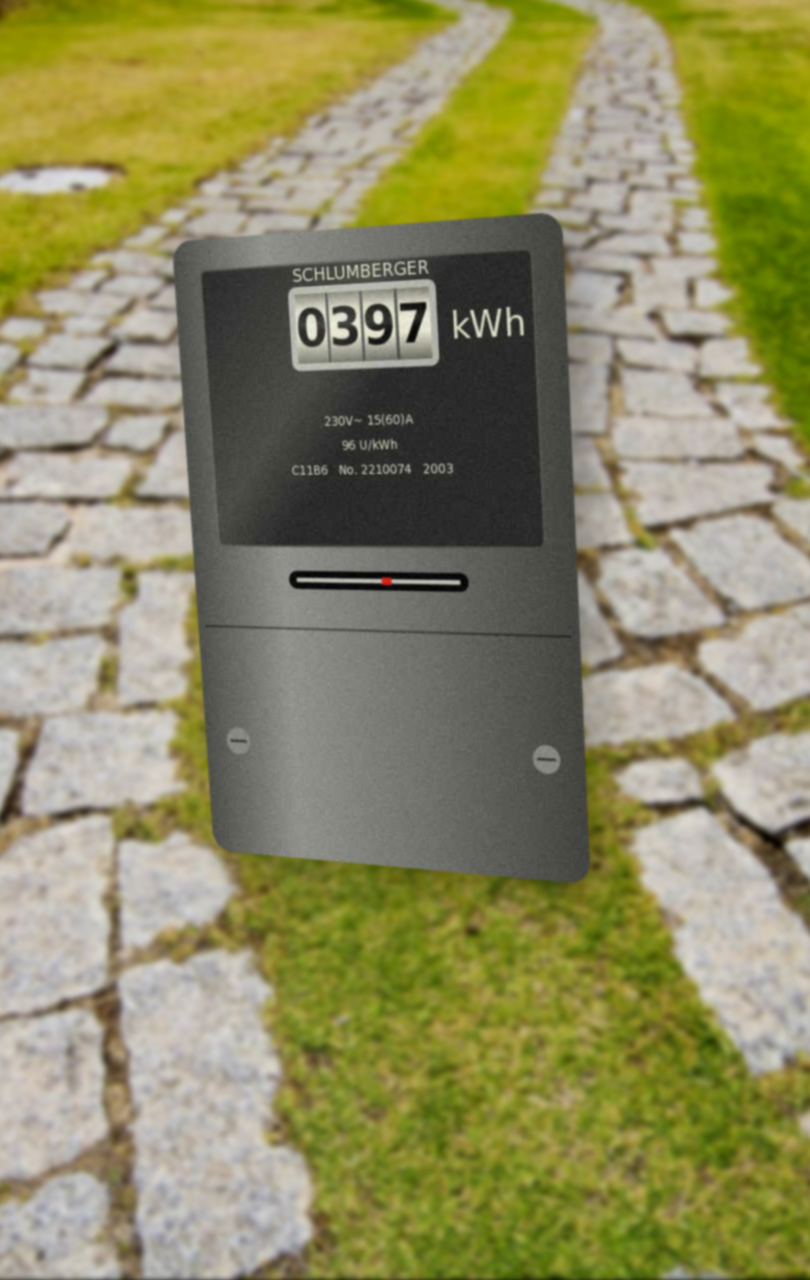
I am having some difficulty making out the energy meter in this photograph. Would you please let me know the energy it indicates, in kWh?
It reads 397 kWh
